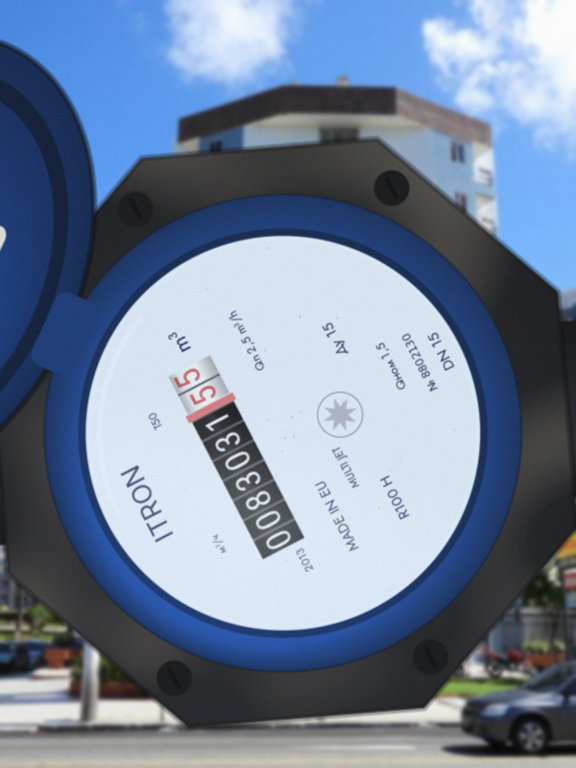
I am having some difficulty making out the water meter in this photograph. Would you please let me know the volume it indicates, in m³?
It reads 83031.55 m³
